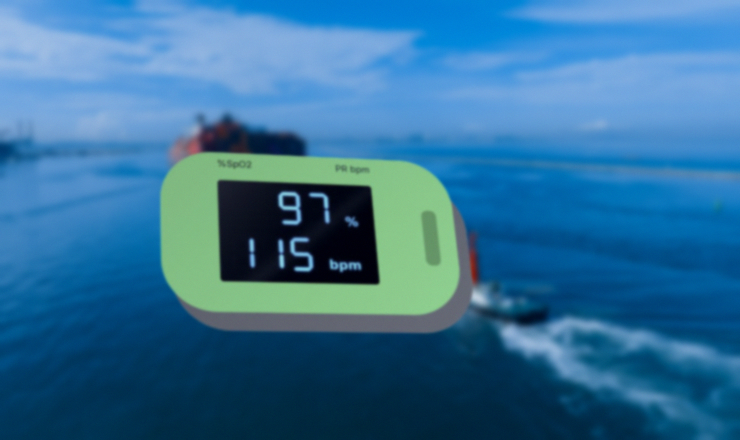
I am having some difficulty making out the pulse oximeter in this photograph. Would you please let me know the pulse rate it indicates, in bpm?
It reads 115 bpm
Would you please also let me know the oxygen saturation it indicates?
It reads 97 %
